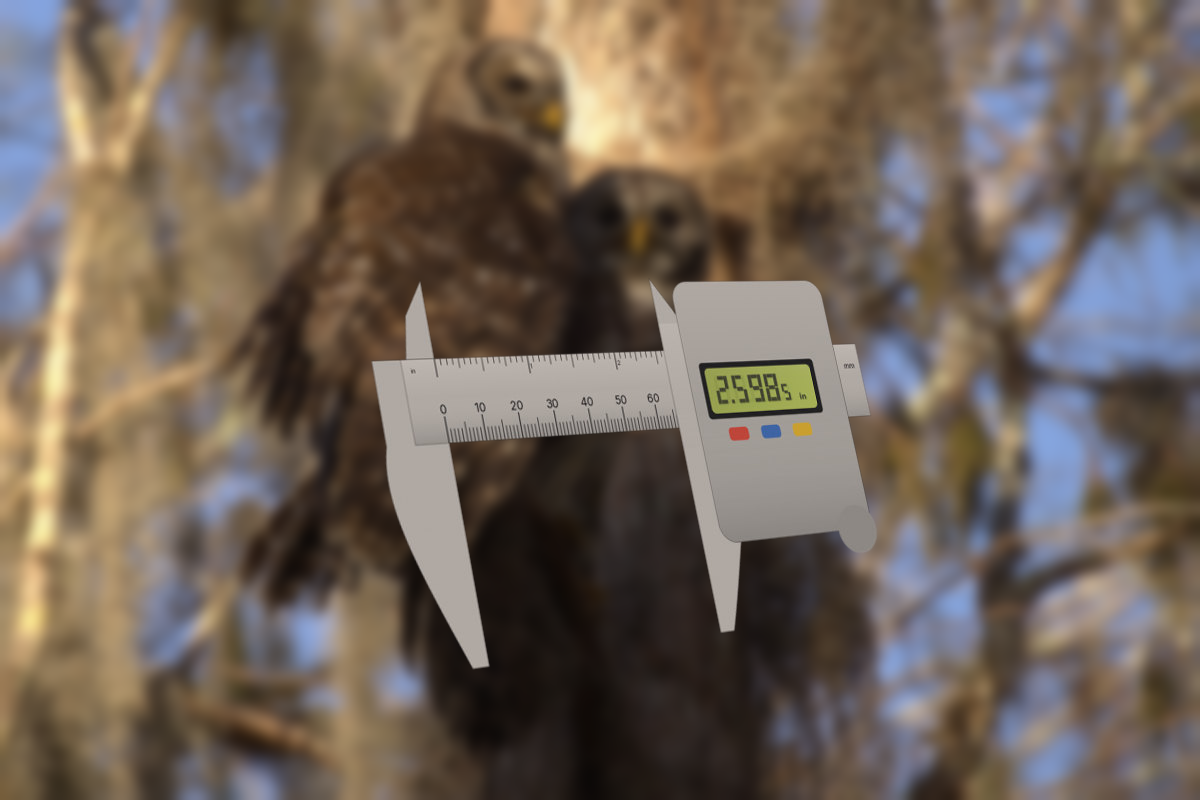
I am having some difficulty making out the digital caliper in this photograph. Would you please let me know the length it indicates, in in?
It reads 2.5985 in
